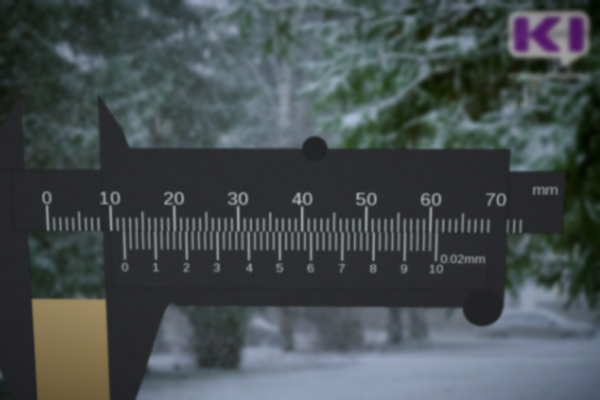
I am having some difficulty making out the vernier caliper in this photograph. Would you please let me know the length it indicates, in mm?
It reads 12.0 mm
